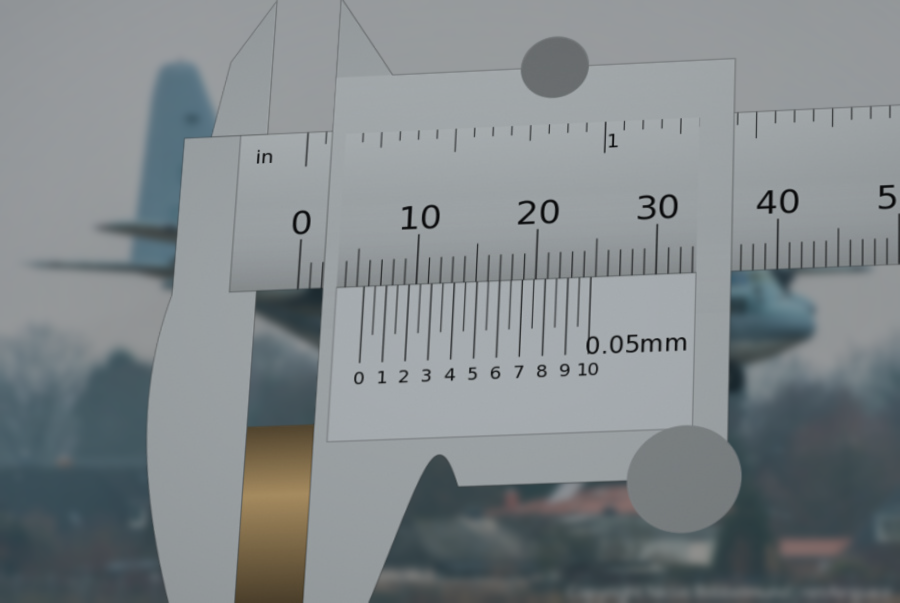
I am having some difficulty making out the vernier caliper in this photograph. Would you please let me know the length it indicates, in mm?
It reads 5.6 mm
